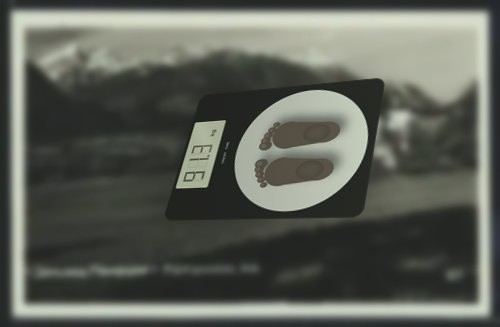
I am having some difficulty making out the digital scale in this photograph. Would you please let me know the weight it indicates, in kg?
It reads 91.3 kg
